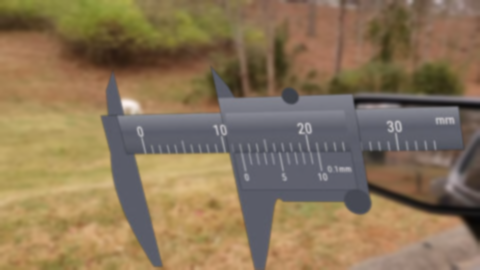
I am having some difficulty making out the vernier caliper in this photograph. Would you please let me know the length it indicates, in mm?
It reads 12.0 mm
